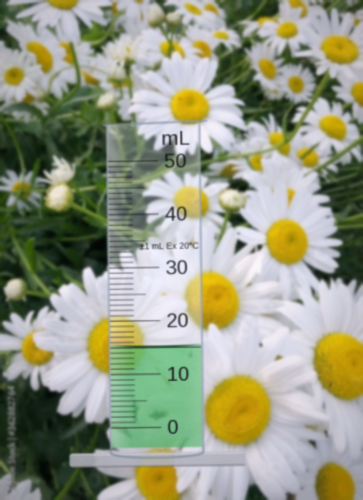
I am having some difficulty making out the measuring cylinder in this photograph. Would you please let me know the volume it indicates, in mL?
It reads 15 mL
